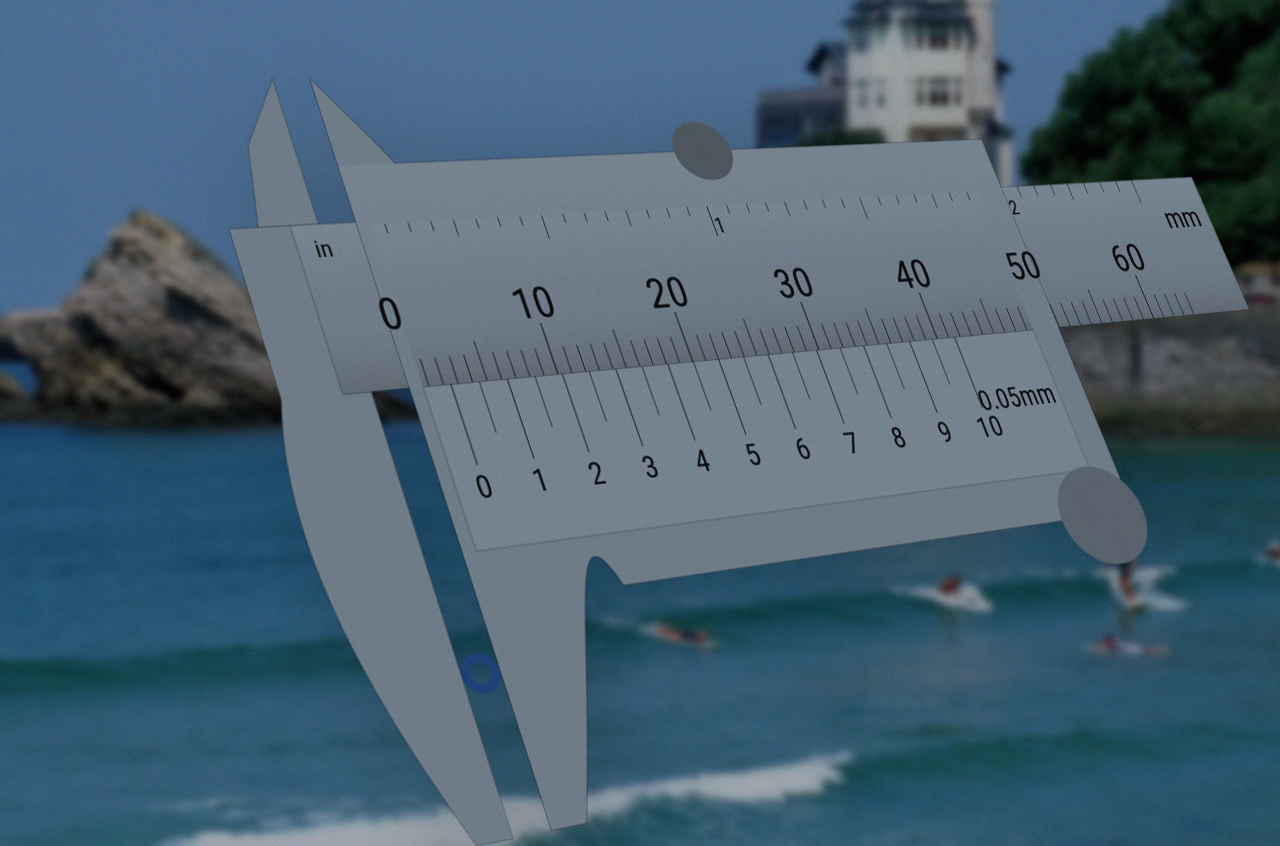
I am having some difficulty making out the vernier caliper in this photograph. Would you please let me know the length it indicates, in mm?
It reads 2.5 mm
